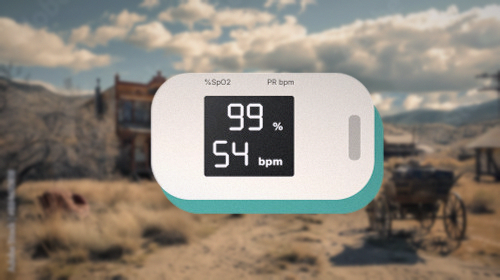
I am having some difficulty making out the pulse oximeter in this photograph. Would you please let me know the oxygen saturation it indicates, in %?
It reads 99 %
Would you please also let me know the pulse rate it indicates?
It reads 54 bpm
